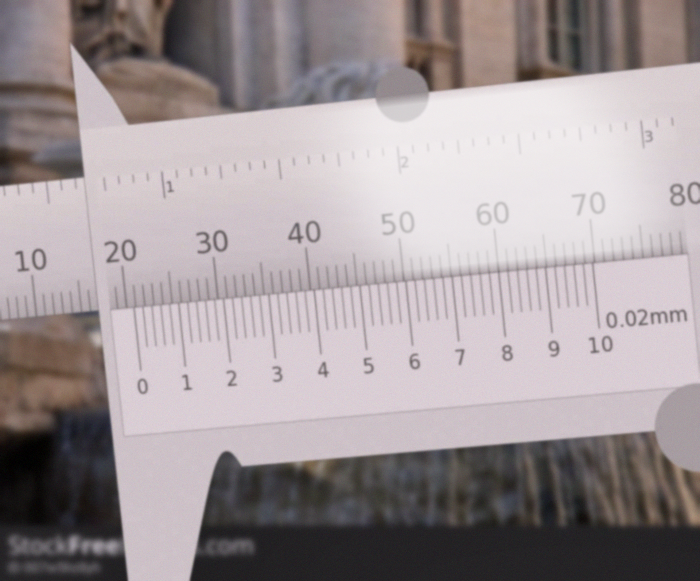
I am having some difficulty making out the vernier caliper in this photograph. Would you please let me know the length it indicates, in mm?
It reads 20.8 mm
